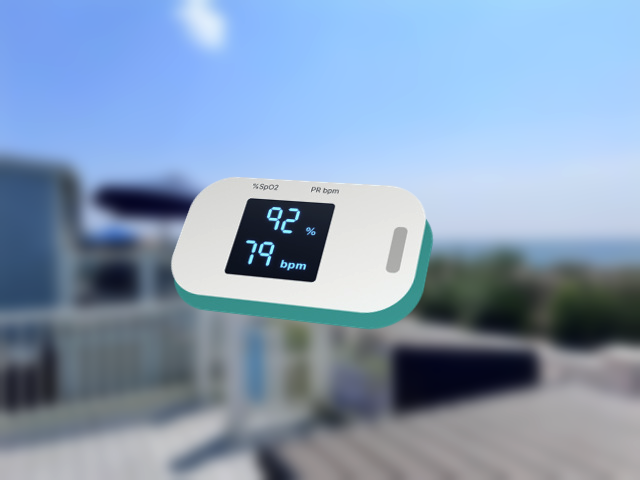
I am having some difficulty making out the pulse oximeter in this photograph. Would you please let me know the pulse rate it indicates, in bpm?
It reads 79 bpm
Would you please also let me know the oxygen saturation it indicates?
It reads 92 %
